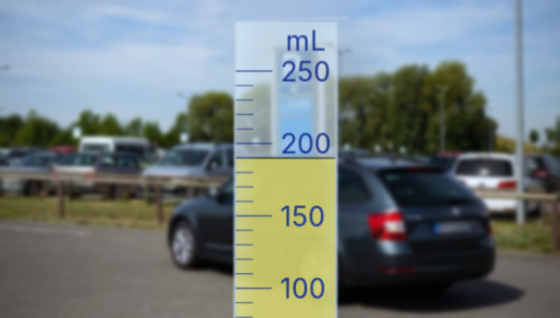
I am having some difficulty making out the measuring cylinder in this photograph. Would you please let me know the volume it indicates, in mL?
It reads 190 mL
